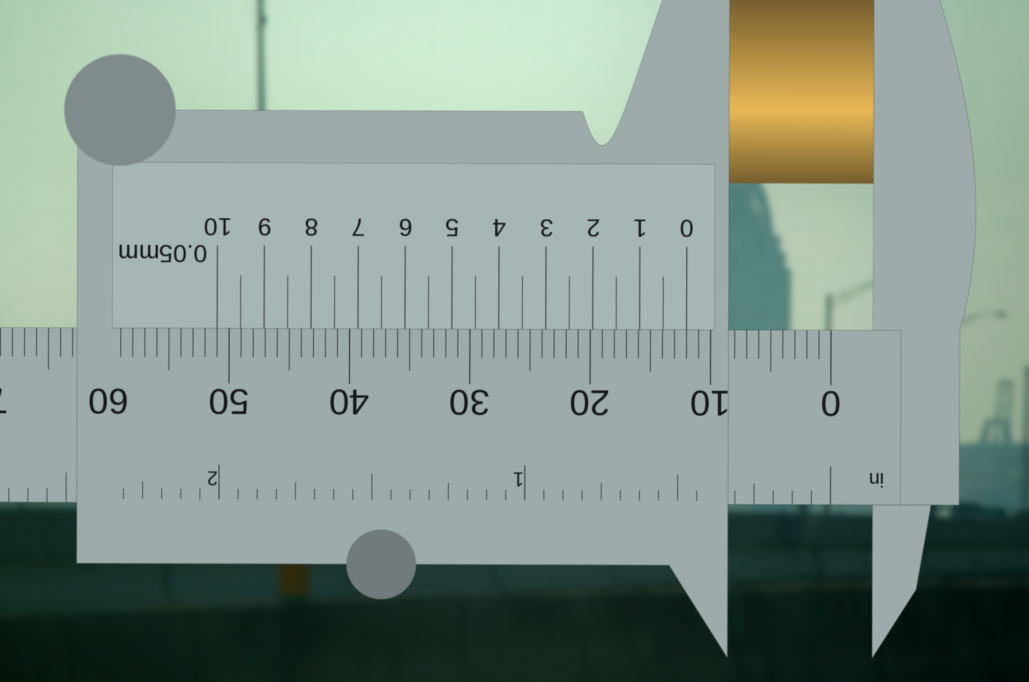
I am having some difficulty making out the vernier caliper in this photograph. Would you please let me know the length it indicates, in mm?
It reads 12.0 mm
